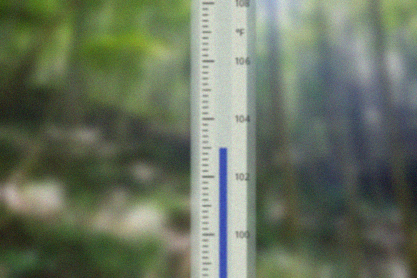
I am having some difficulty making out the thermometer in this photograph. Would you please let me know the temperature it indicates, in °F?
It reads 103 °F
